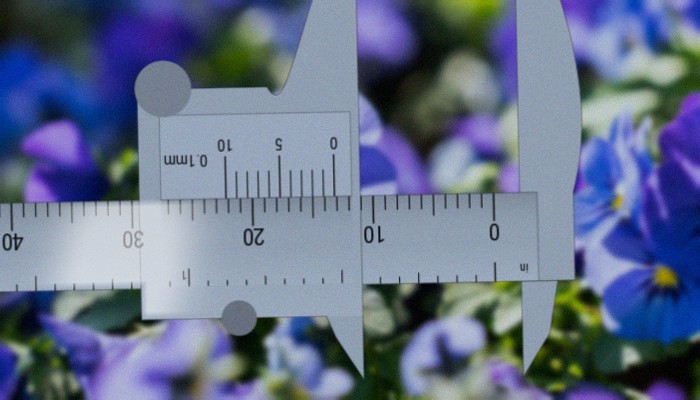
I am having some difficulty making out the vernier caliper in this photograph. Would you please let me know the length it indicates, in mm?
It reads 13.2 mm
